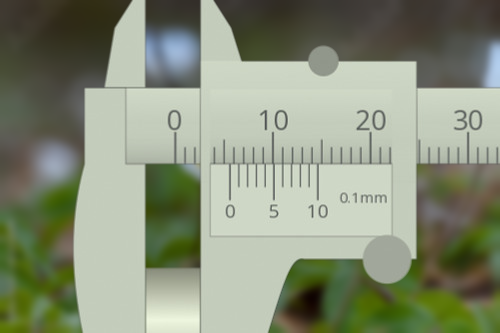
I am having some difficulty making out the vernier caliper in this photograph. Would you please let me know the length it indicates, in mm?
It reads 5.6 mm
